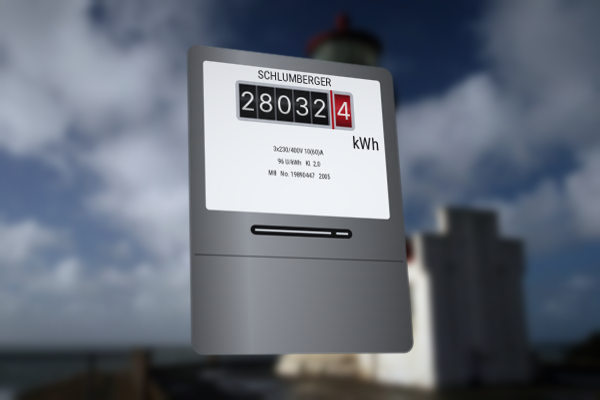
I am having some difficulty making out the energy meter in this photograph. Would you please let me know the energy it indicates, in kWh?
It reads 28032.4 kWh
